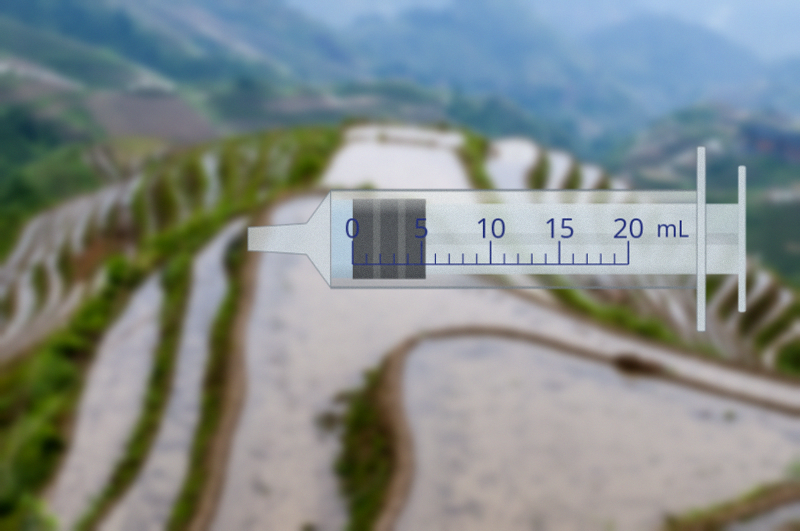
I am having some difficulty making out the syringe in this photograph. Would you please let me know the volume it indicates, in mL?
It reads 0 mL
